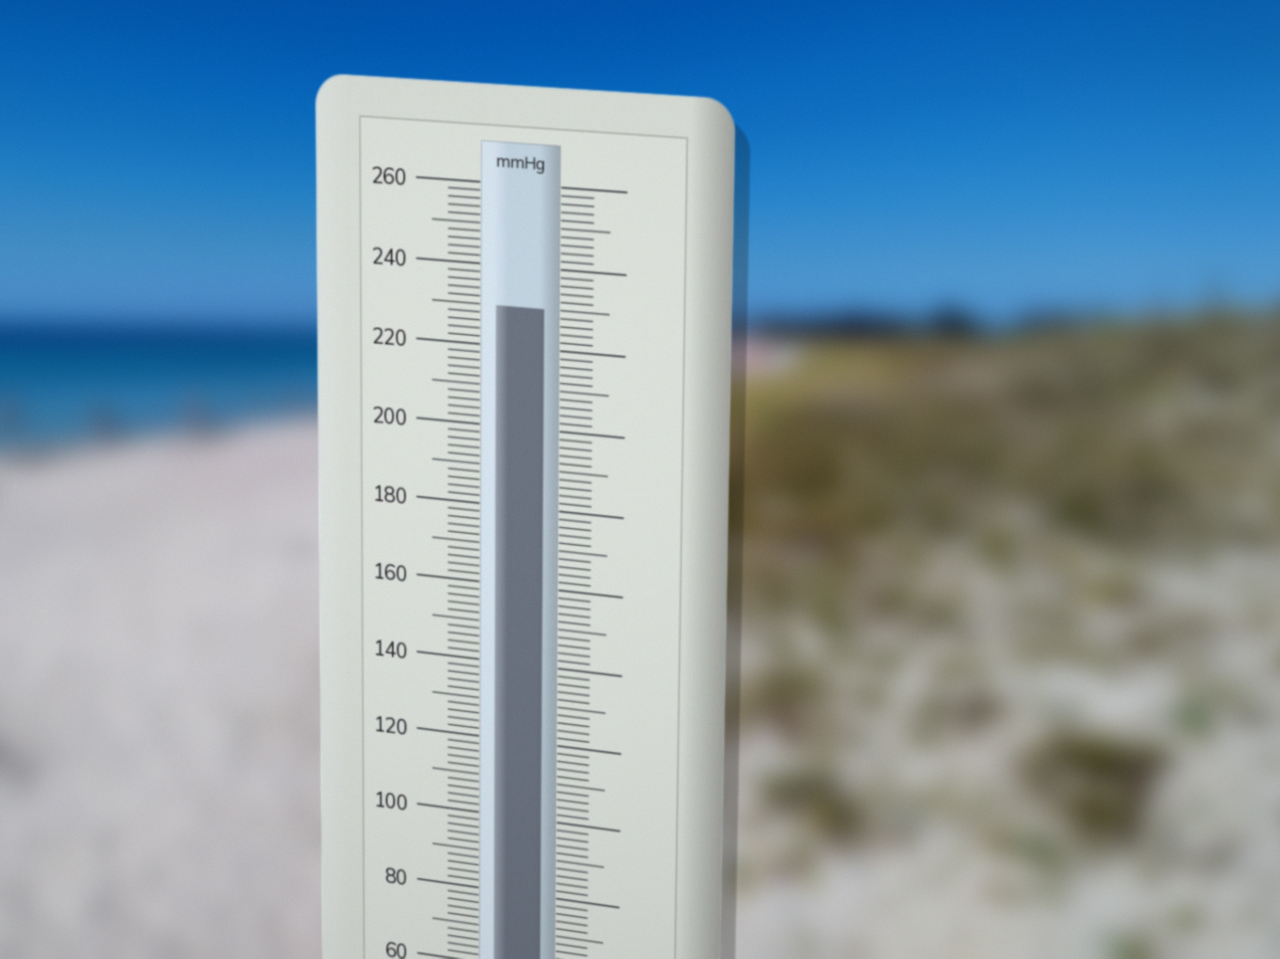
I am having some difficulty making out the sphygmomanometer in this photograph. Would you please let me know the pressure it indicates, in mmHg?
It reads 230 mmHg
